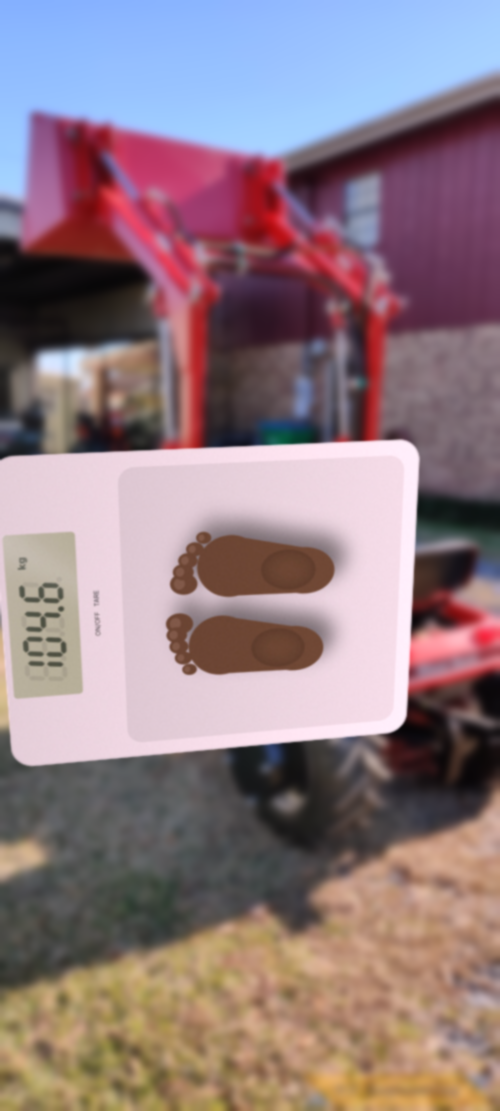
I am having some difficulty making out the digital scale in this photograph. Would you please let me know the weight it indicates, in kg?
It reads 104.6 kg
